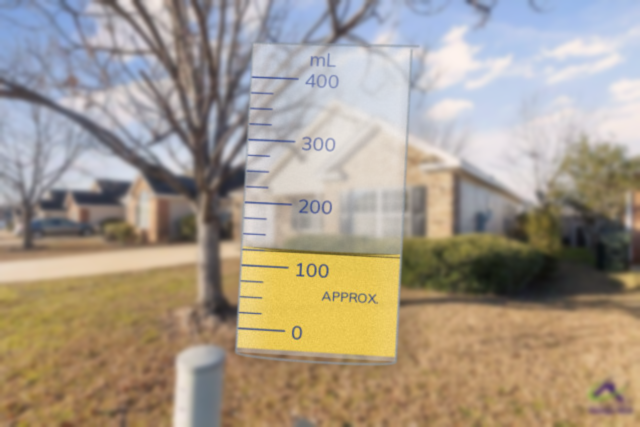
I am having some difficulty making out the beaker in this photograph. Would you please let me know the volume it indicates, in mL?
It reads 125 mL
